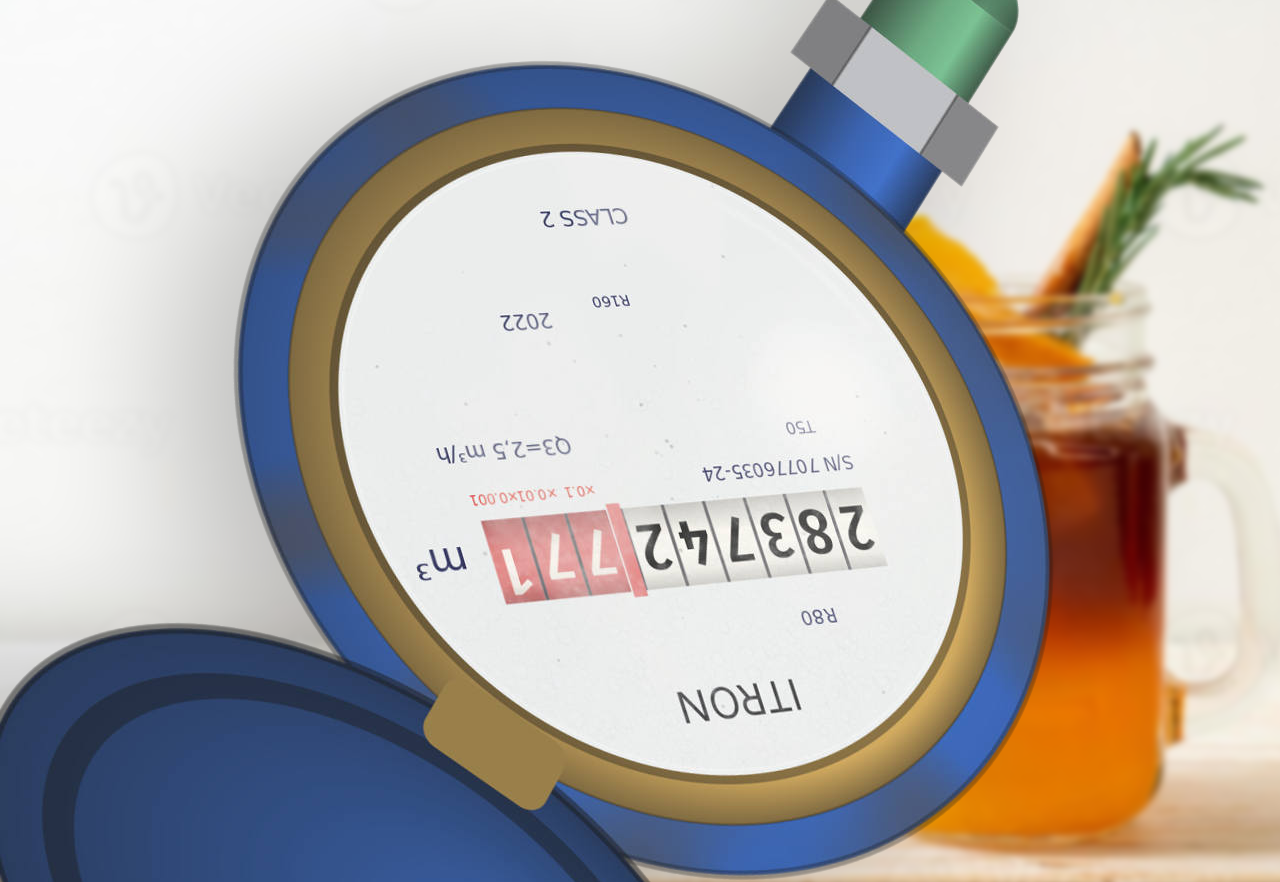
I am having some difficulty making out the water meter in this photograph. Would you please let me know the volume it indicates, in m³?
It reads 283742.771 m³
